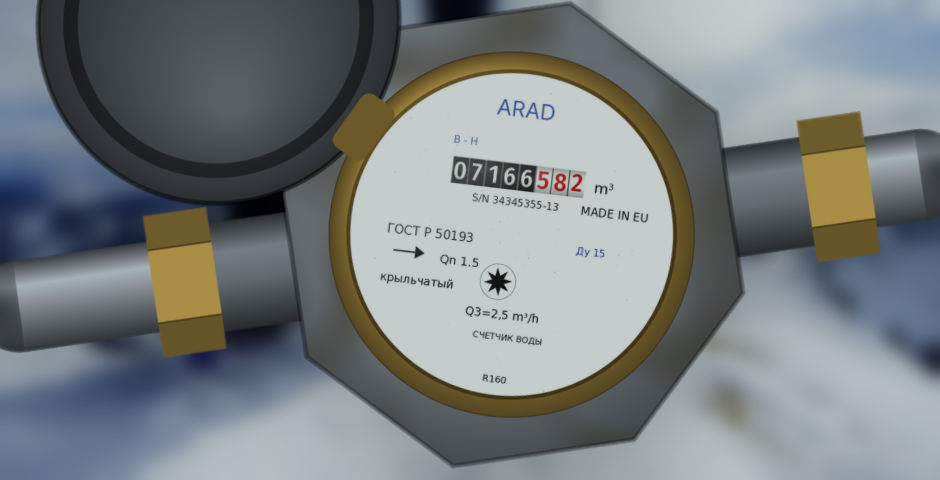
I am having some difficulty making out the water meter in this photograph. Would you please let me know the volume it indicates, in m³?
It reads 7166.582 m³
